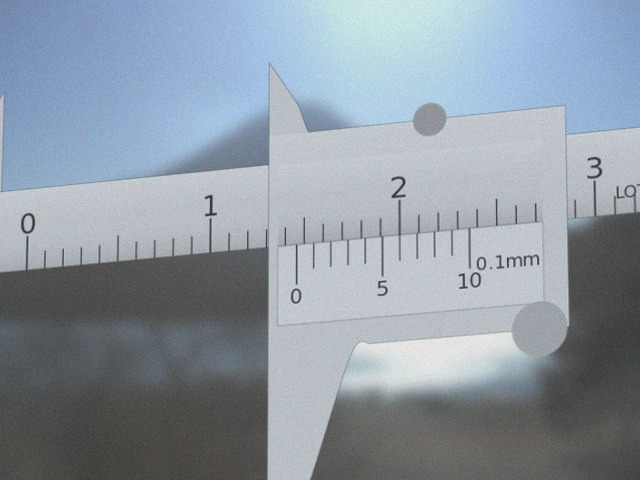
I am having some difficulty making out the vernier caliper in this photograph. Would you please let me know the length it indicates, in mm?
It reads 14.6 mm
